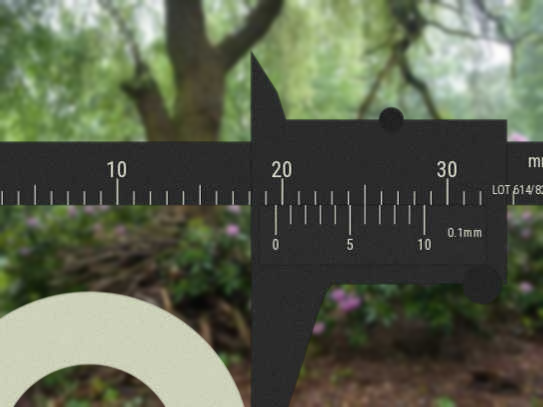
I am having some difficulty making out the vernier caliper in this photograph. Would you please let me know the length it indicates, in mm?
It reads 19.6 mm
